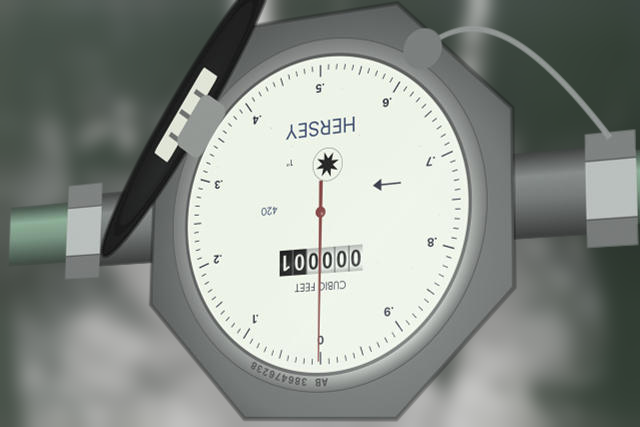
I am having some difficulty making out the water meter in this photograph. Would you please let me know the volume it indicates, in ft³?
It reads 1.00 ft³
